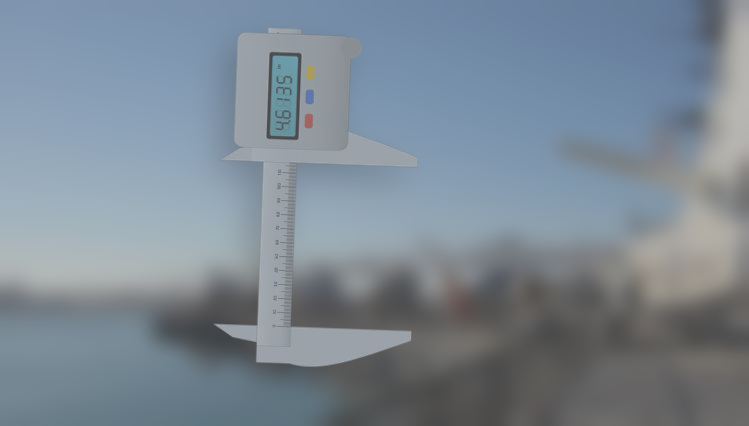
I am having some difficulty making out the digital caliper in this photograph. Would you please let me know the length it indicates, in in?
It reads 4.6135 in
